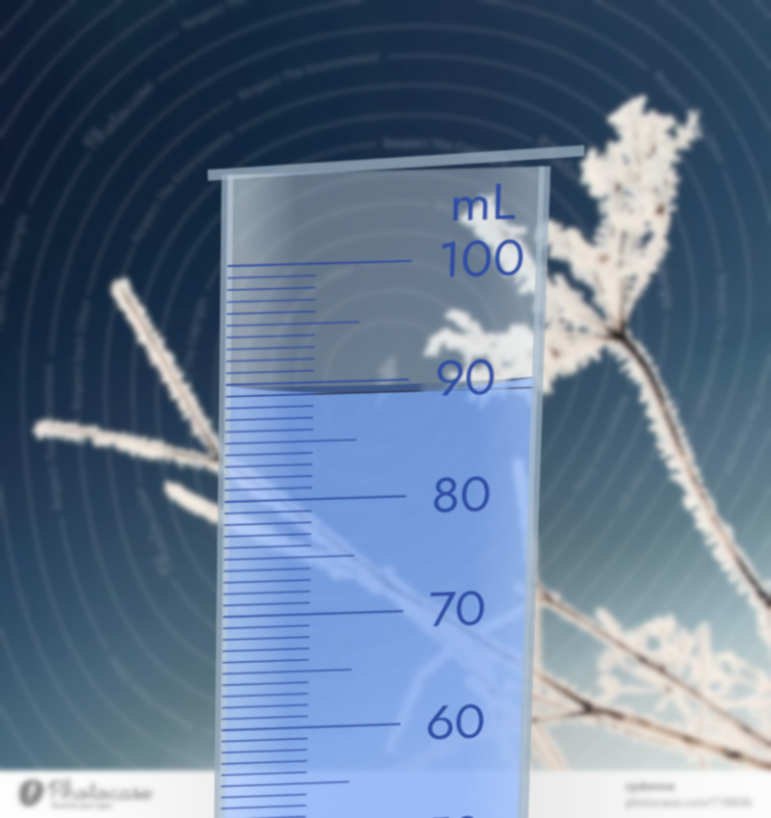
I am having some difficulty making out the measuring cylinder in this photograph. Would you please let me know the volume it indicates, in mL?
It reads 89 mL
